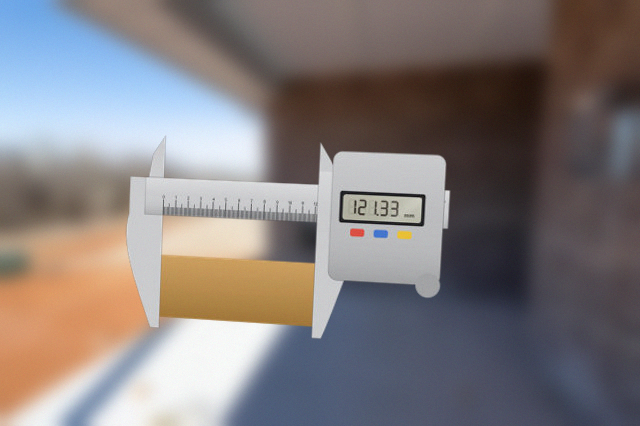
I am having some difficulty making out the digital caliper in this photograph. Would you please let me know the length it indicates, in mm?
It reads 121.33 mm
